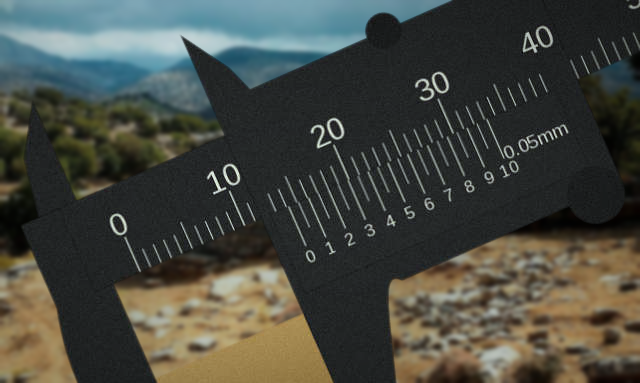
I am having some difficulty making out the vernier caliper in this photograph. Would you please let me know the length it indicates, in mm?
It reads 14.2 mm
